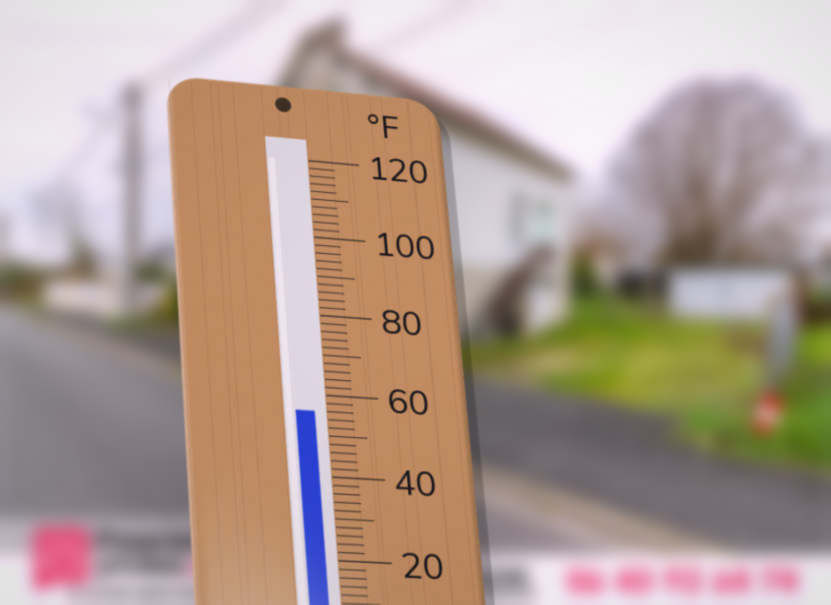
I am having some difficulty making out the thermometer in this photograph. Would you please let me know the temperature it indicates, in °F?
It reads 56 °F
